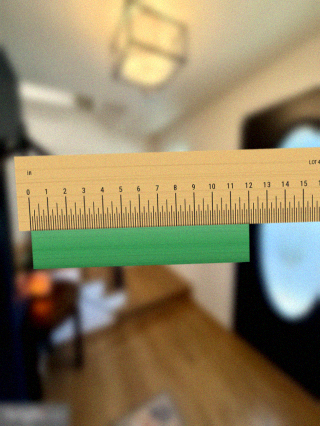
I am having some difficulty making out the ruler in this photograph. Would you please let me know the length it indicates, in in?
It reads 12 in
